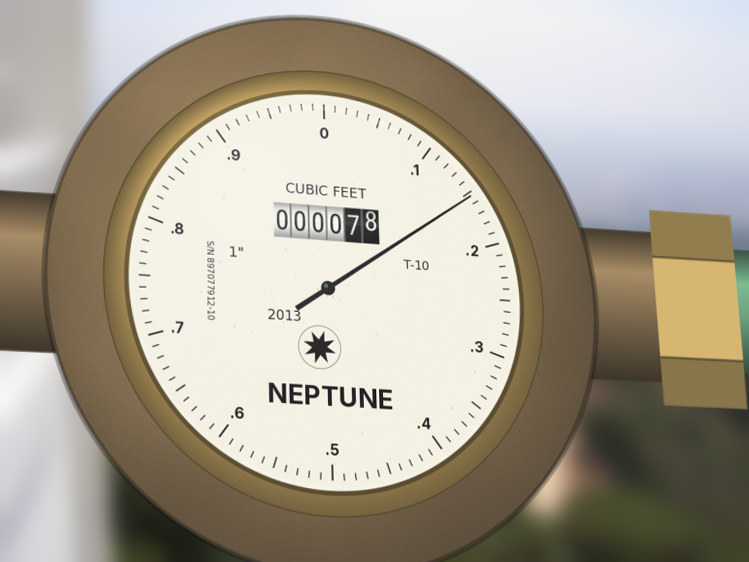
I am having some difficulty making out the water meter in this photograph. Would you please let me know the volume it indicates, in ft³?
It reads 78.15 ft³
